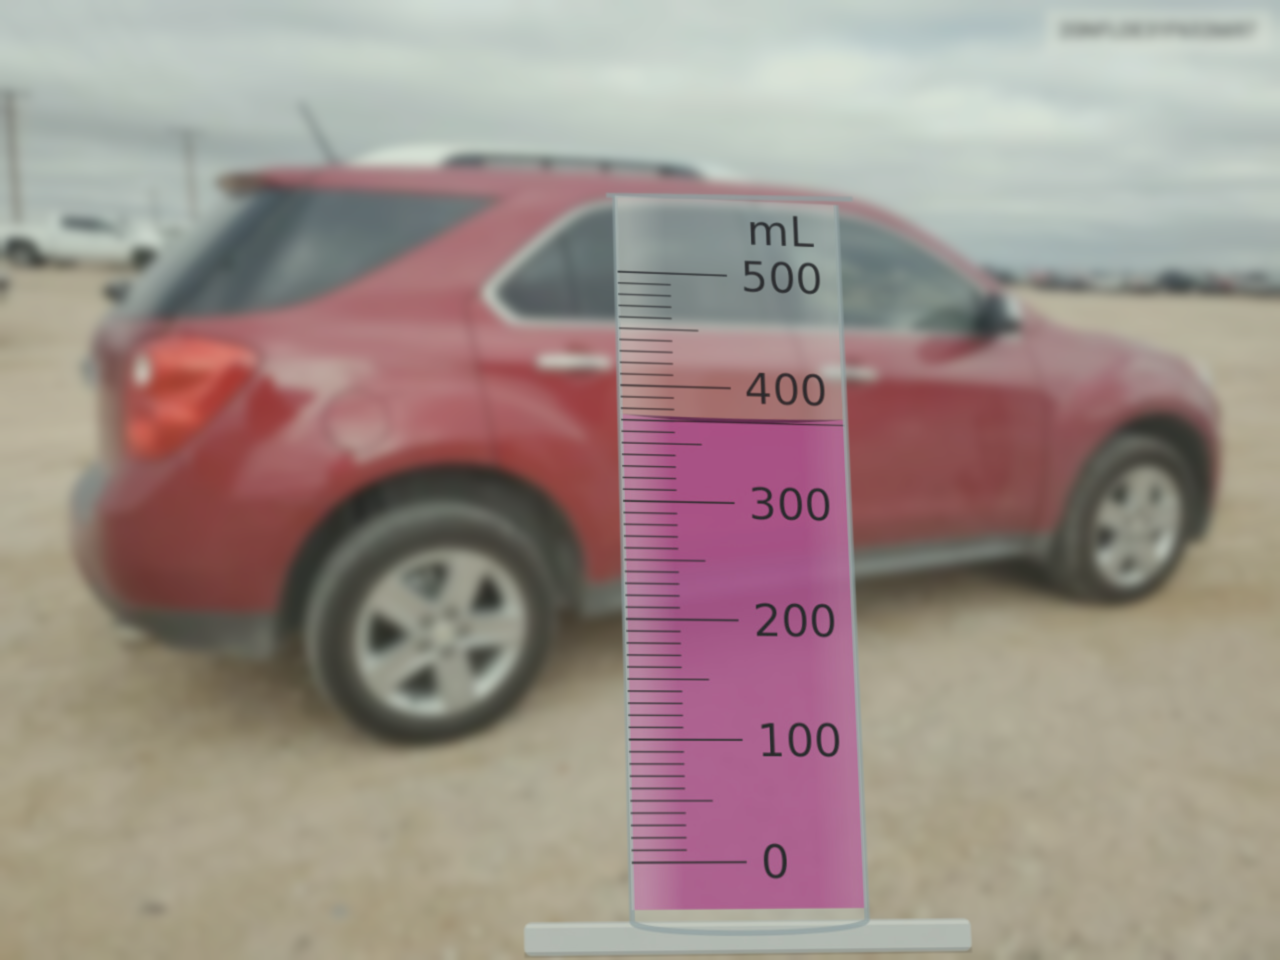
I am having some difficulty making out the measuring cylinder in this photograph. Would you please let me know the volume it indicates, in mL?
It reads 370 mL
